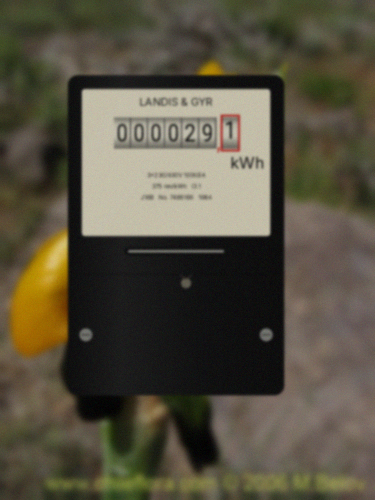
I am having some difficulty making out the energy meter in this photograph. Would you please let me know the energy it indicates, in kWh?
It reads 29.1 kWh
